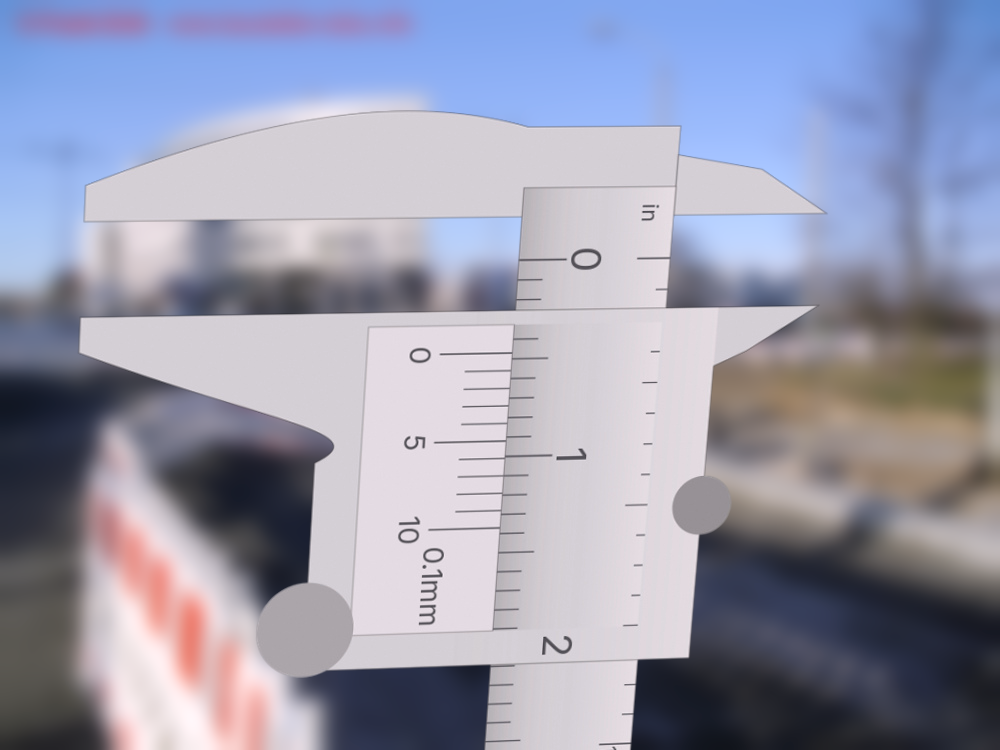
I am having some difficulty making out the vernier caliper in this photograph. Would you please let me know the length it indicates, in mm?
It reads 4.7 mm
